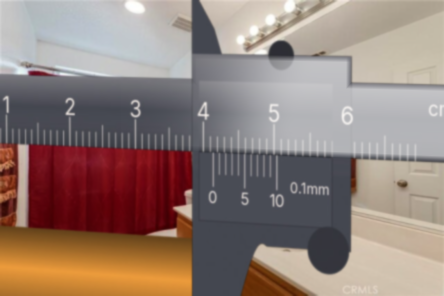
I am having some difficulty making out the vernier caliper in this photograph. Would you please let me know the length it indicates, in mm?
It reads 41.4 mm
